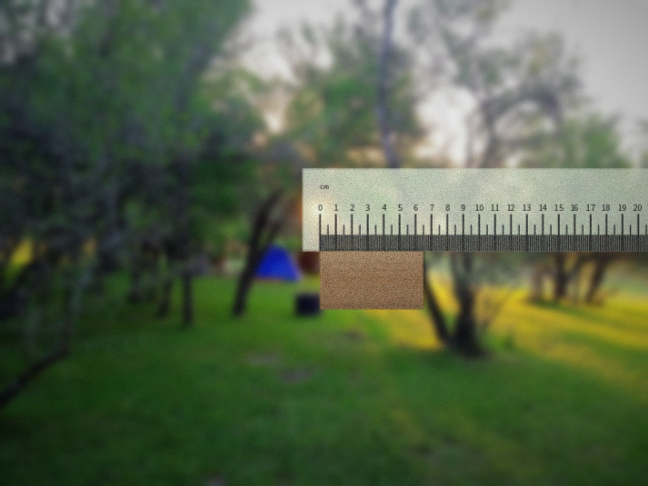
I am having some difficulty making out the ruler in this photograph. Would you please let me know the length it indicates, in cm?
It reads 6.5 cm
